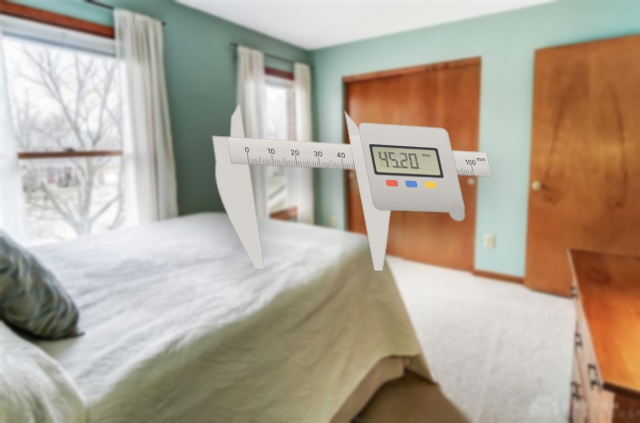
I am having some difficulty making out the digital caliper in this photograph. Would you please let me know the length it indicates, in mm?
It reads 45.20 mm
